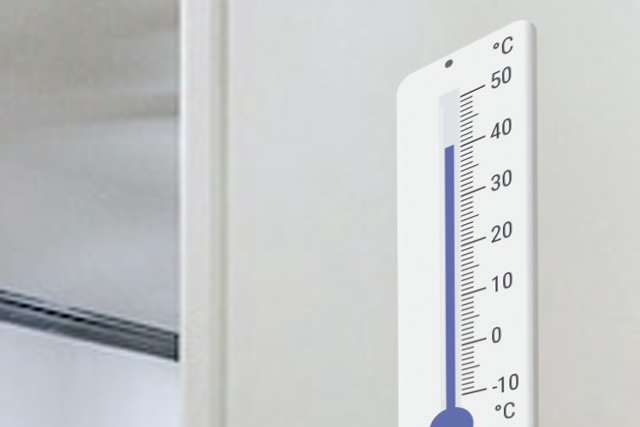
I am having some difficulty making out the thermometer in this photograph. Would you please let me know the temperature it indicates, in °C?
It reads 41 °C
